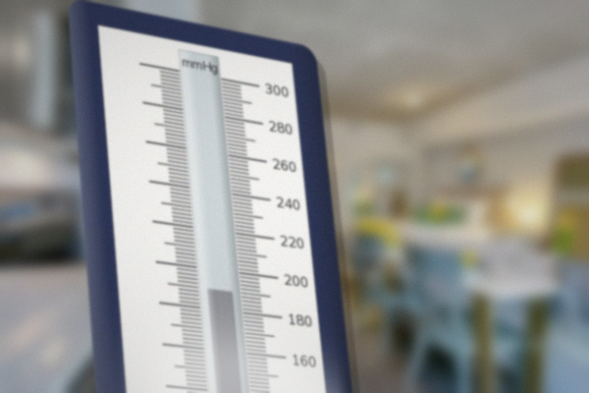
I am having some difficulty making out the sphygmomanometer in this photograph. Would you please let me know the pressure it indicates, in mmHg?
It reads 190 mmHg
